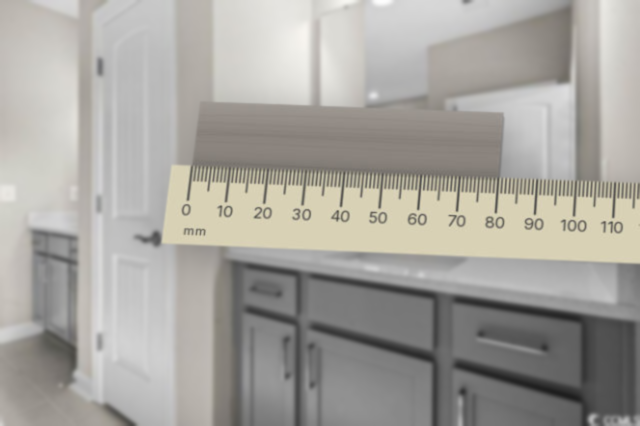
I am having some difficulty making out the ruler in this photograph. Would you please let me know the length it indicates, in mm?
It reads 80 mm
